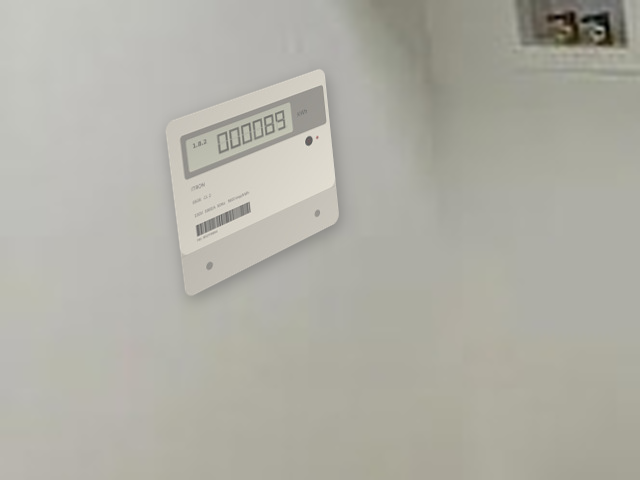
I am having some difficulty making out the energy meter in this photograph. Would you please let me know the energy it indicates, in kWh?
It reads 89 kWh
